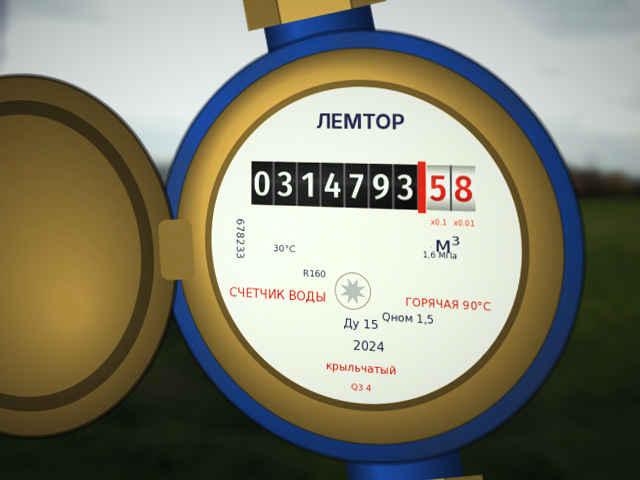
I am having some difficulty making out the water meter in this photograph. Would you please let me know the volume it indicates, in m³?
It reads 314793.58 m³
